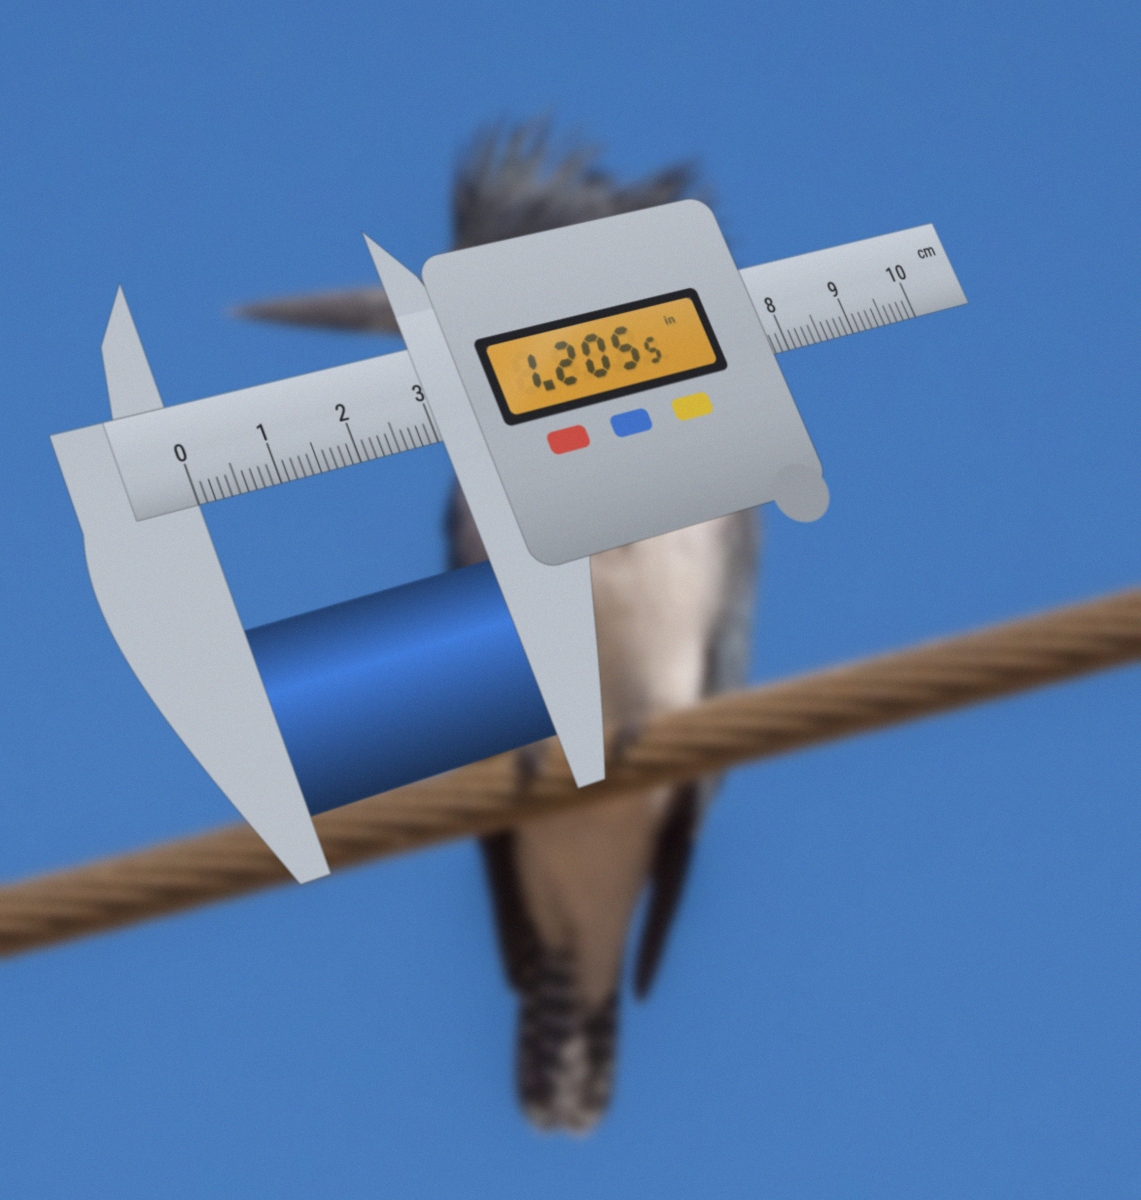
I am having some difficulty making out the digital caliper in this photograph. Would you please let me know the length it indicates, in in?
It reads 1.2055 in
